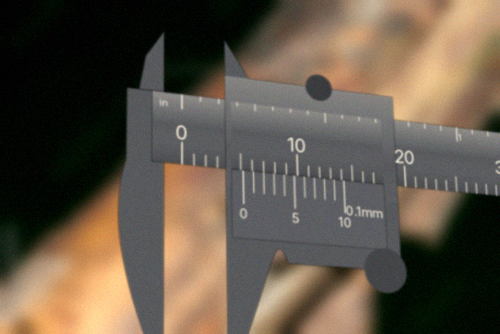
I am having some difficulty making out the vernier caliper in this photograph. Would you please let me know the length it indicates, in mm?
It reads 5.2 mm
